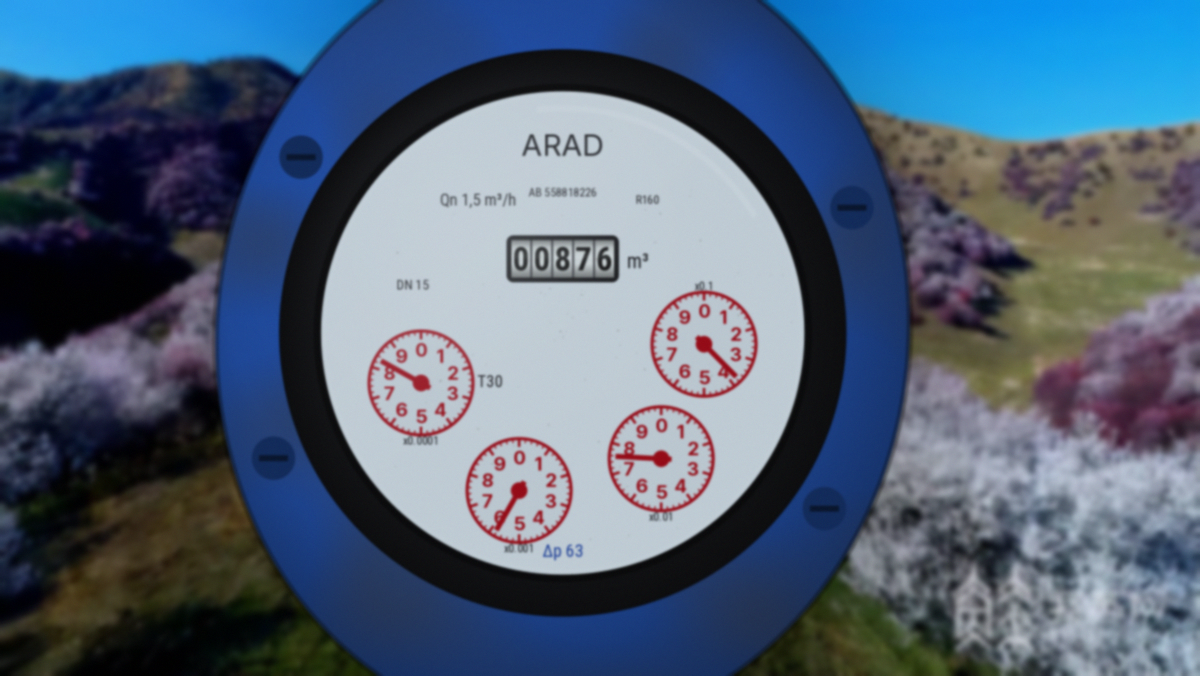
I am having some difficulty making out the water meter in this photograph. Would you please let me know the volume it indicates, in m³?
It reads 876.3758 m³
